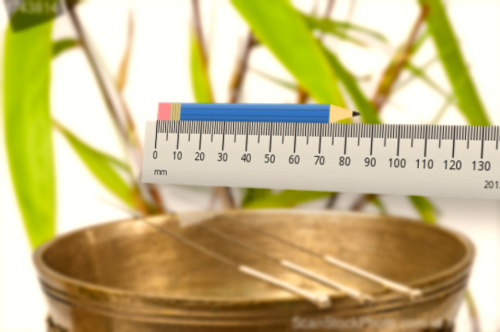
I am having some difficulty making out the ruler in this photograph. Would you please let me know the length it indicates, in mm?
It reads 85 mm
